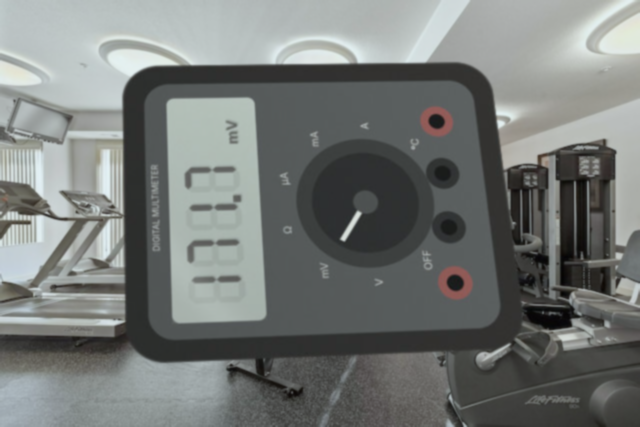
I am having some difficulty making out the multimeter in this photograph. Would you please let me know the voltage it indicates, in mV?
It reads 171.7 mV
